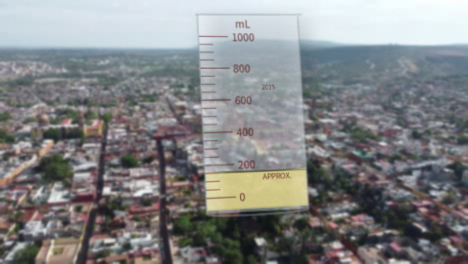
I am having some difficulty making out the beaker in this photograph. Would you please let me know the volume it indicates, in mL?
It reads 150 mL
